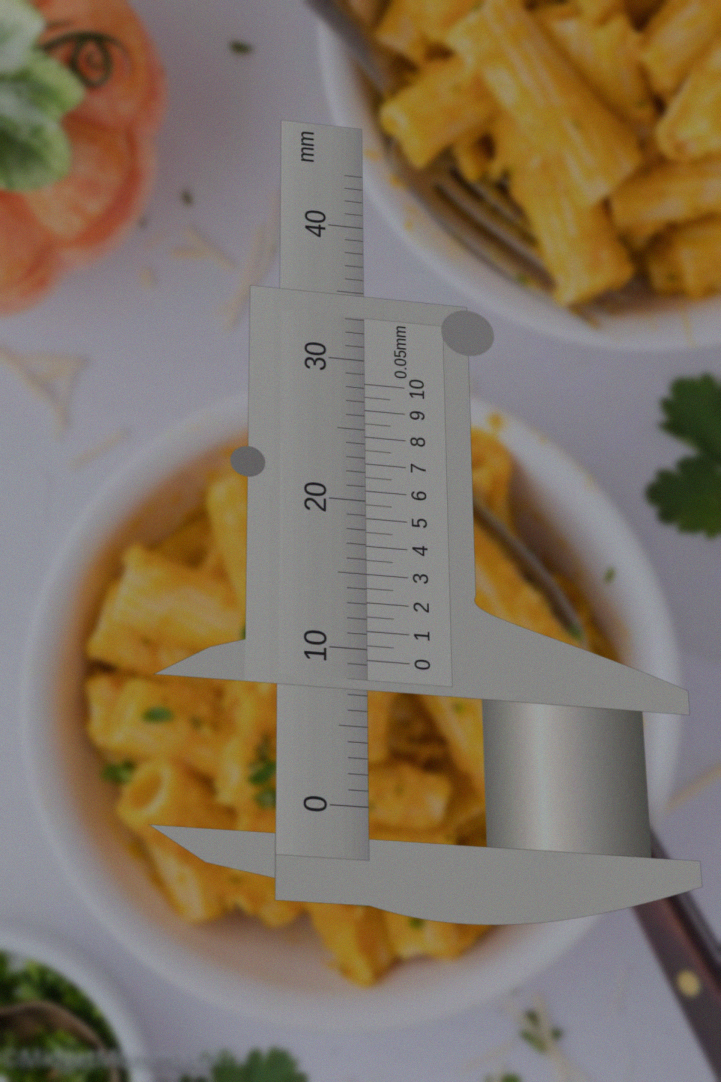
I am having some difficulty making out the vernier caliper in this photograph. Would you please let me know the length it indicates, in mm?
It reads 9.3 mm
